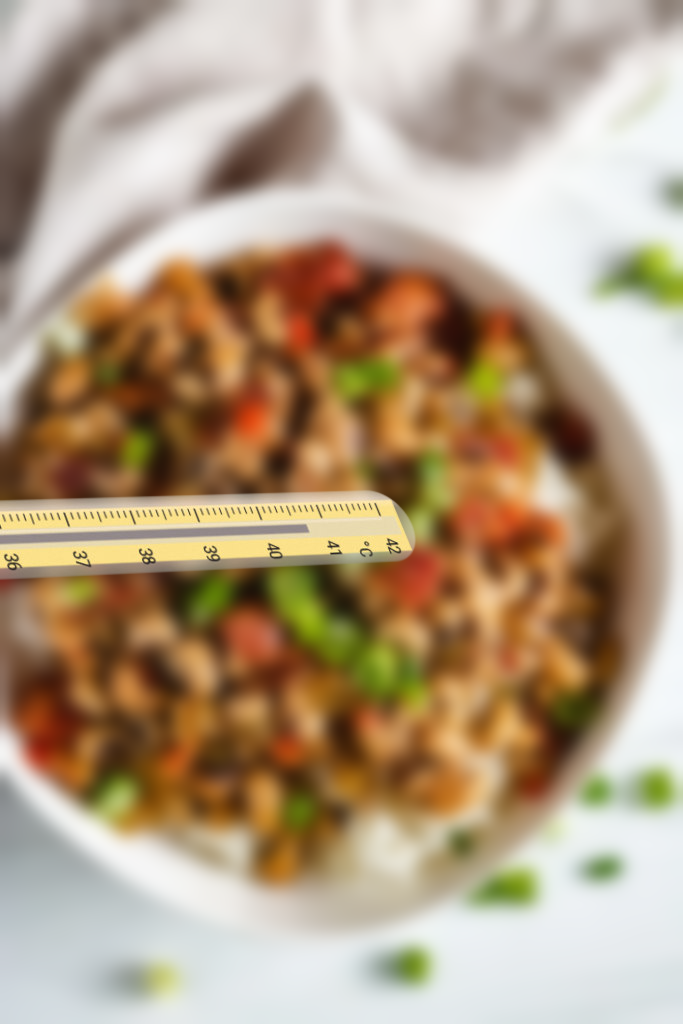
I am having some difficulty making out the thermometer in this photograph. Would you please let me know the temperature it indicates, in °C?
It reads 40.7 °C
